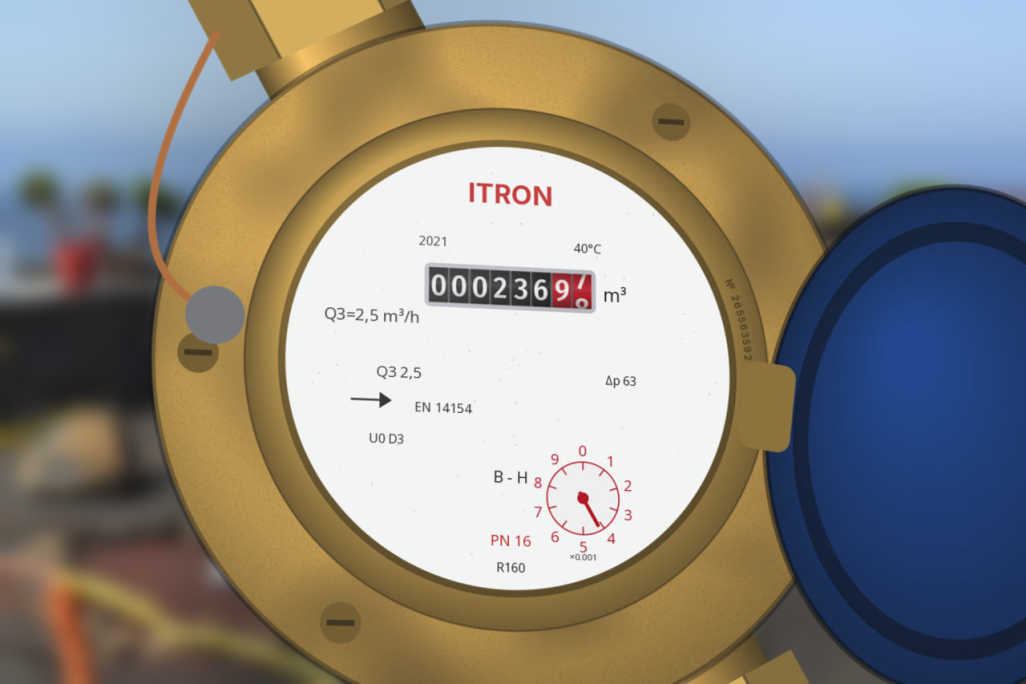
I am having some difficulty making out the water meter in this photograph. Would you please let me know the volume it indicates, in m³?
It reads 236.974 m³
